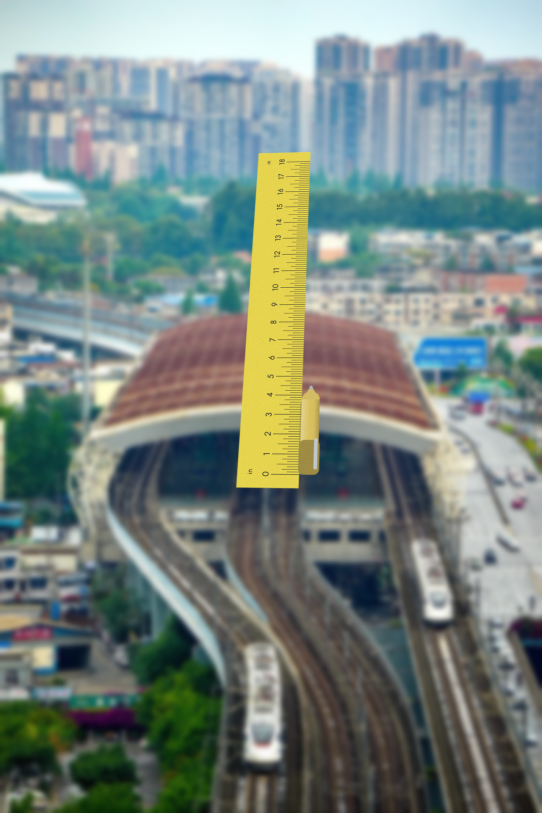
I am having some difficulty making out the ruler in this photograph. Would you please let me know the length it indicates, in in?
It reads 4.5 in
